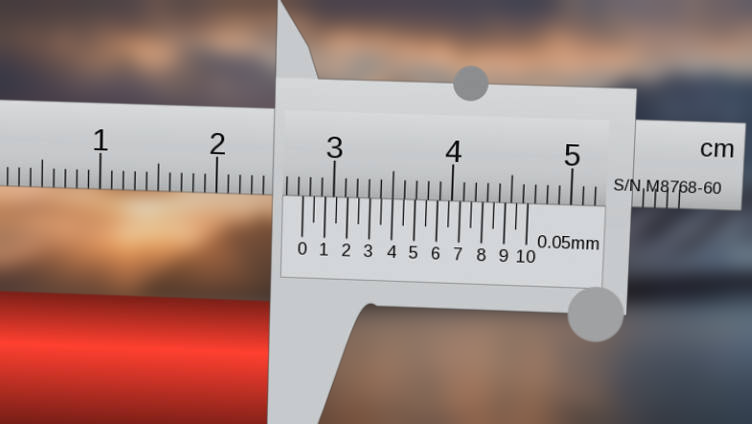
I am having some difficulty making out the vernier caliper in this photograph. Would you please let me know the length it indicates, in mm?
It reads 27.4 mm
